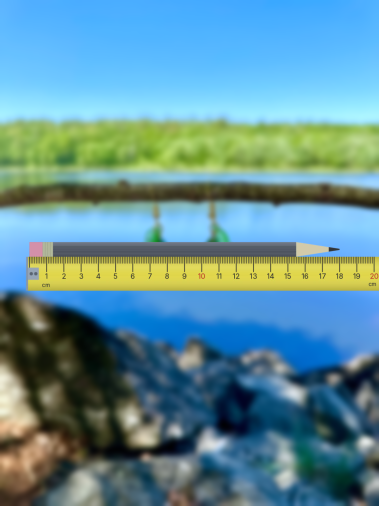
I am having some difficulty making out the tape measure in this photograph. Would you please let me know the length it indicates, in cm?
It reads 18 cm
